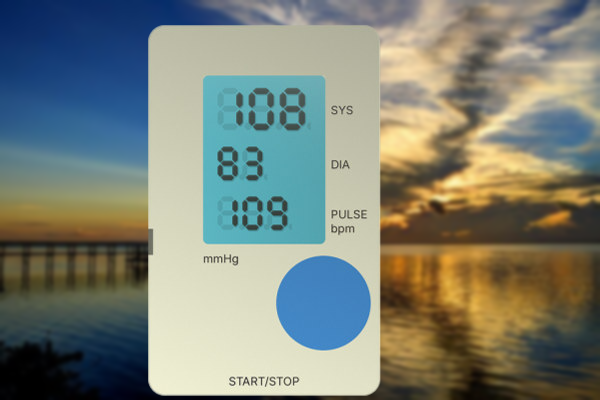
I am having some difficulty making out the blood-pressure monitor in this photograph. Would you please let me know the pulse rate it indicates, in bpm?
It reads 109 bpm
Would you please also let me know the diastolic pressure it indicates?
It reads 83 mmHg
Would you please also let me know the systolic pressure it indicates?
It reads 108 mmHg
